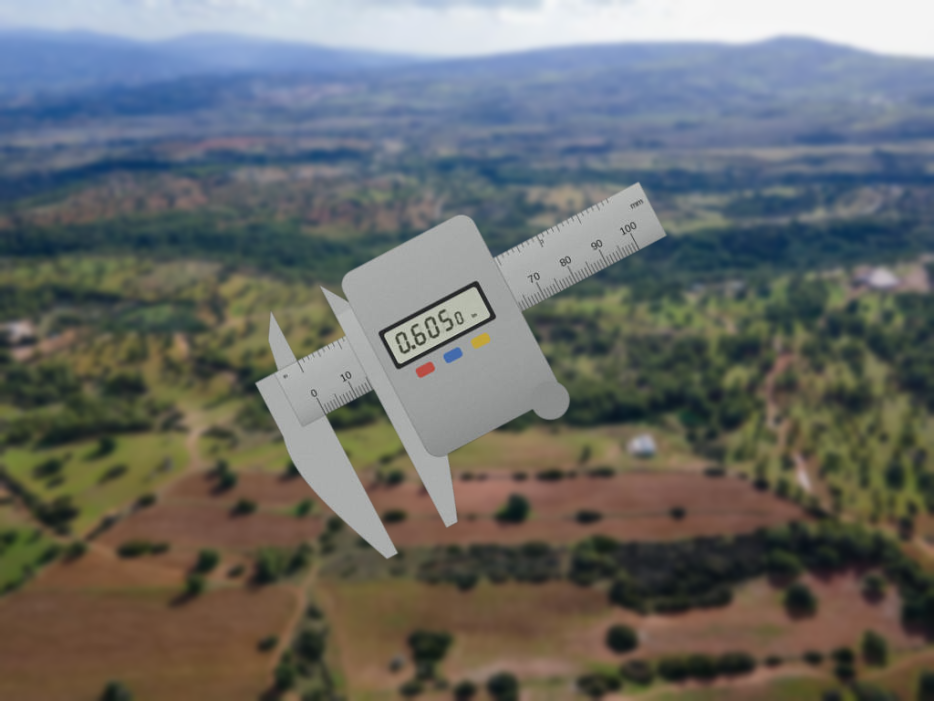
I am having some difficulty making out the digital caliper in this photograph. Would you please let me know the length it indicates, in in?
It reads 0.6050 in
